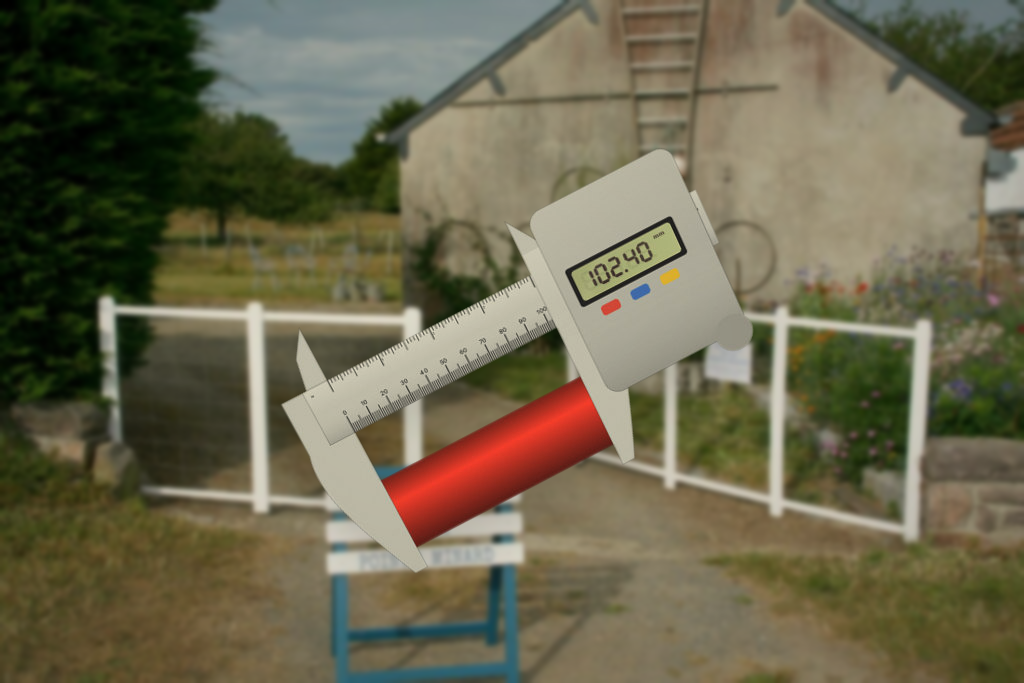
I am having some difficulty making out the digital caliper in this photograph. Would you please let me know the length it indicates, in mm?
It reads 102.40 mm
